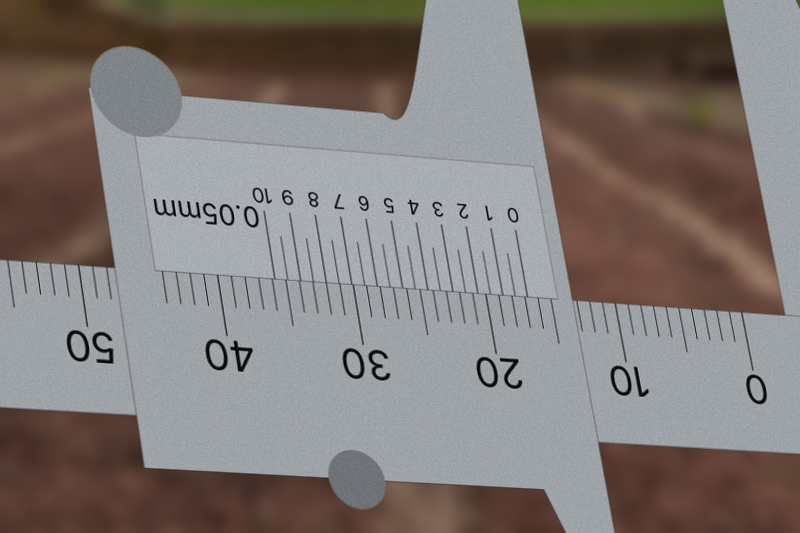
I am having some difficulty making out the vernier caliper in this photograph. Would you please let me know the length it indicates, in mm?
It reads 16.8 mm
